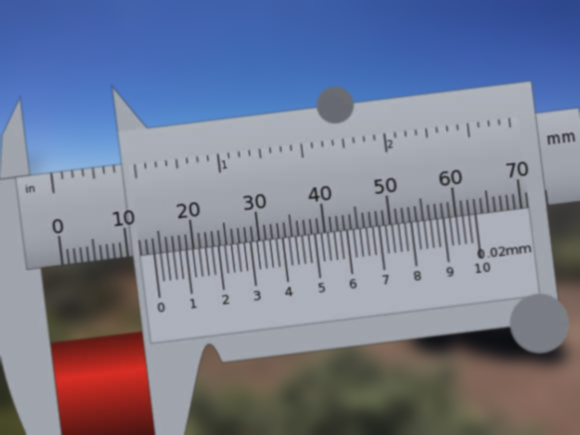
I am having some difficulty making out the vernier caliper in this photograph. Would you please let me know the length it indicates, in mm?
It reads 14.0 mm
